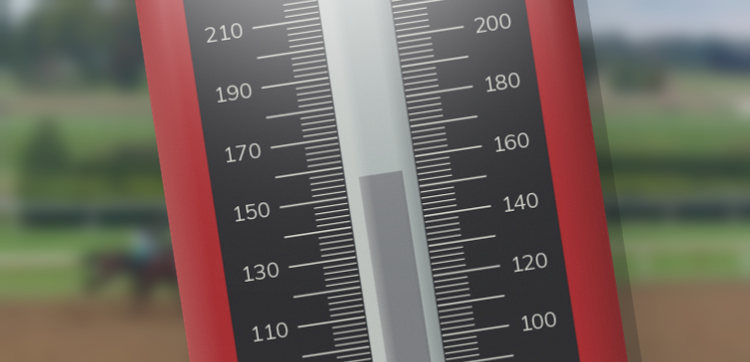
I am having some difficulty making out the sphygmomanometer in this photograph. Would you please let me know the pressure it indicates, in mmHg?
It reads 156 mmHg
